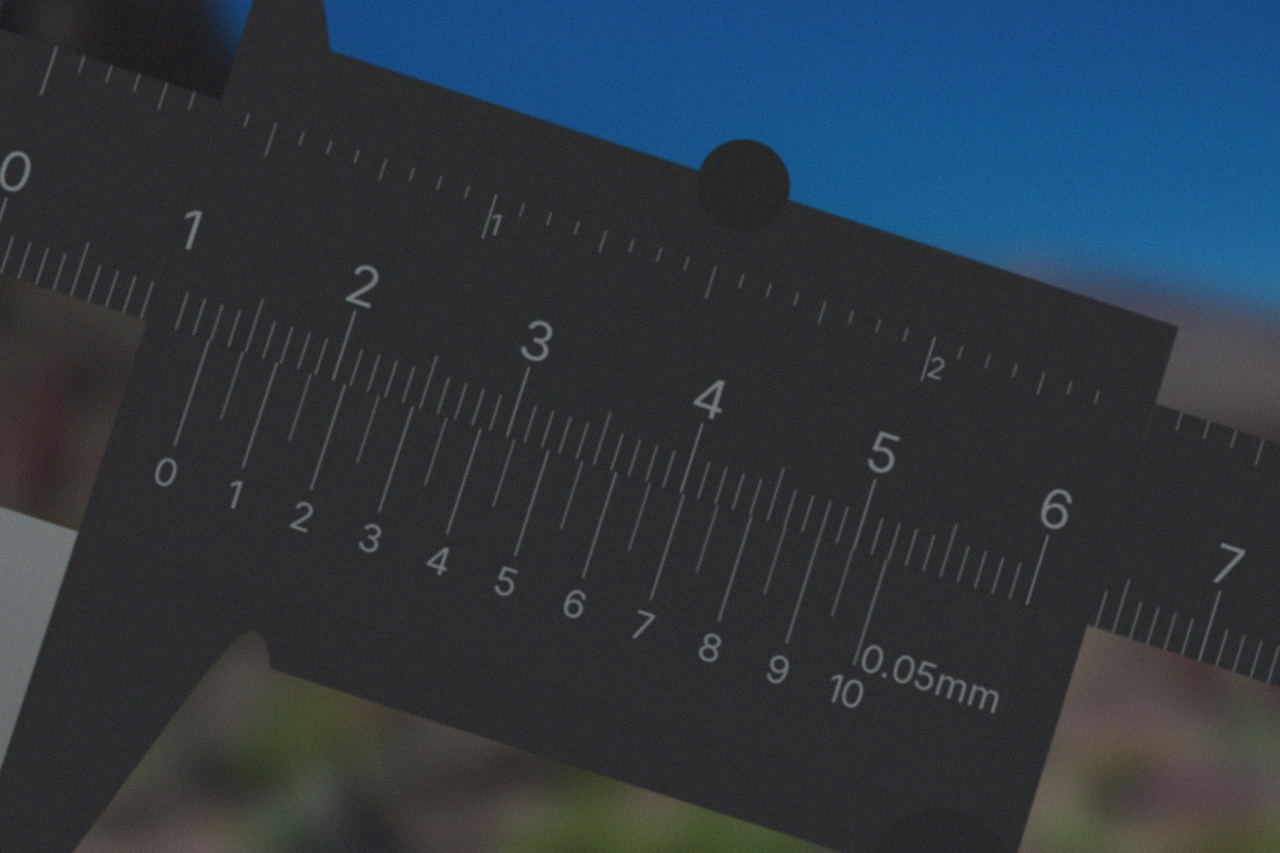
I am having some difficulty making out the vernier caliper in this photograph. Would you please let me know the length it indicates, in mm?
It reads 12.9 mm
